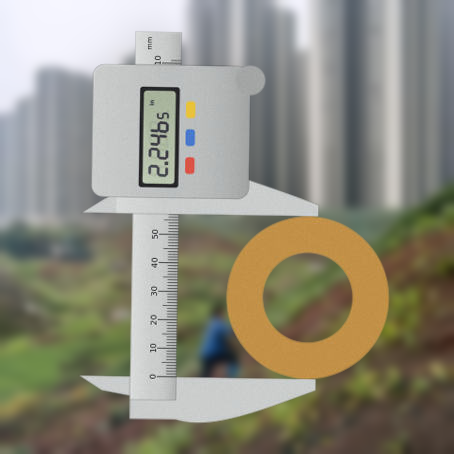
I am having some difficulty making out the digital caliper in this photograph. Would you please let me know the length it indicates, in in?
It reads 2.2465 in
